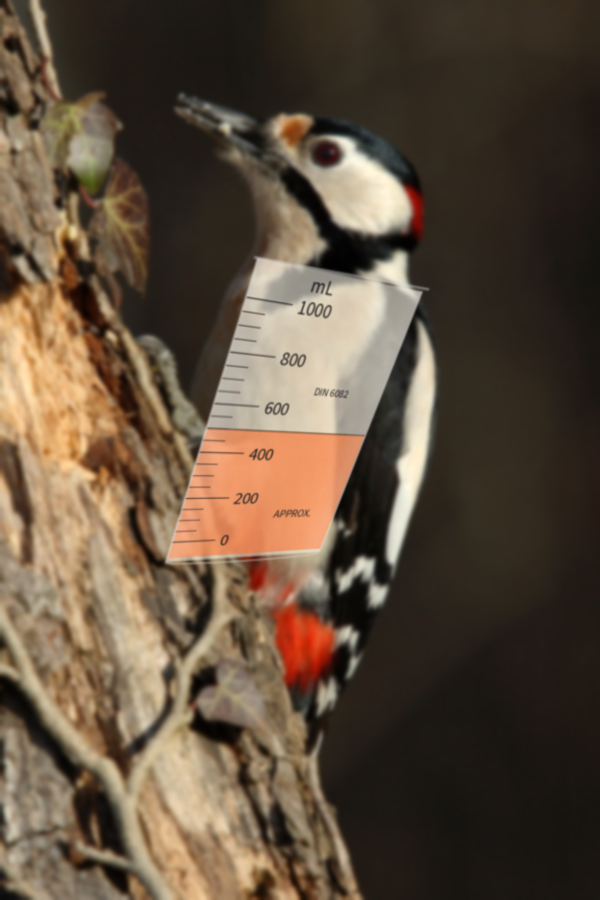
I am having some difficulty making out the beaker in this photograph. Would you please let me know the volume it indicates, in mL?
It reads 500 mL
